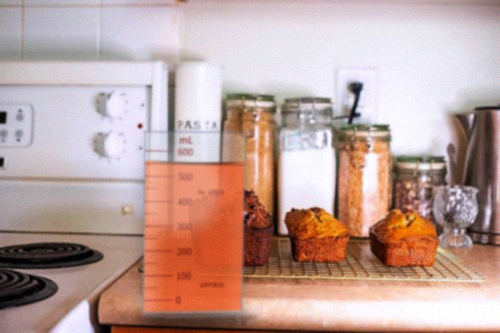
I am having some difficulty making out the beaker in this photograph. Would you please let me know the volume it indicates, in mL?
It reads 550 mL
